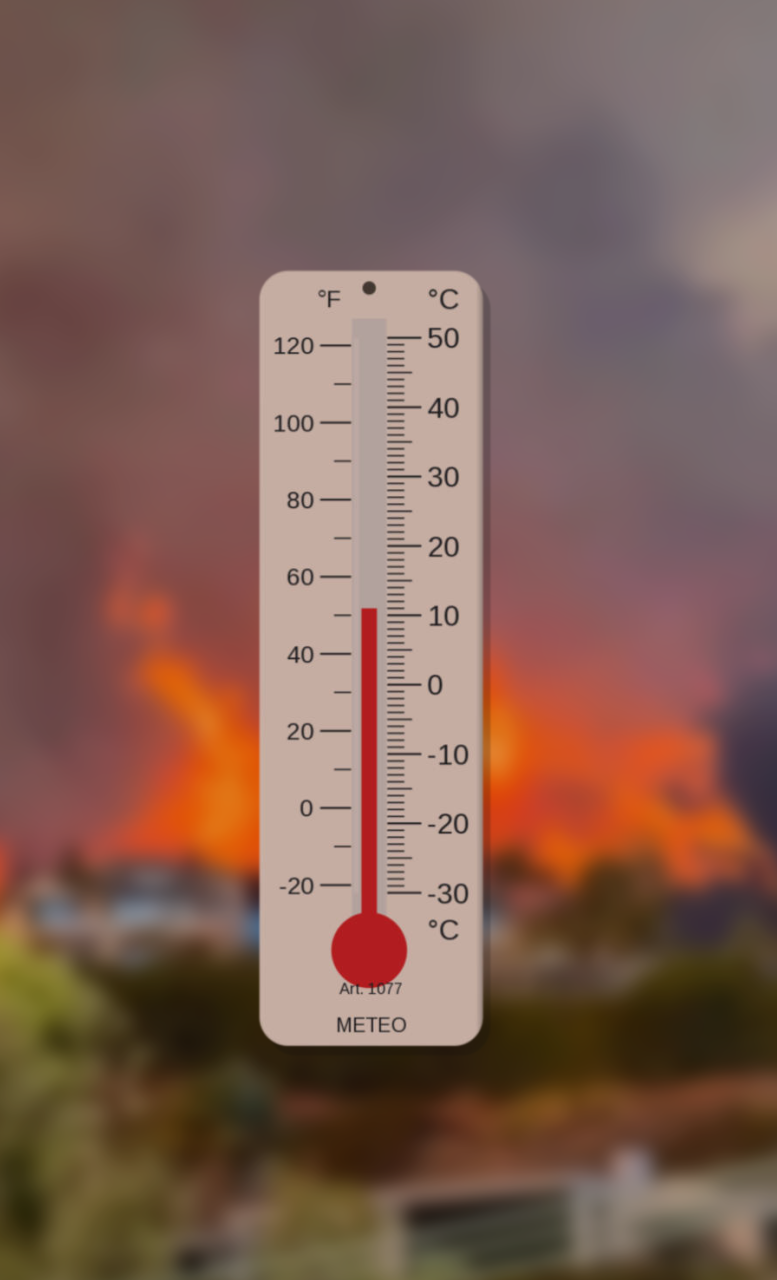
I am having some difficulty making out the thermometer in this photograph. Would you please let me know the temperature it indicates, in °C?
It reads 11 °C
